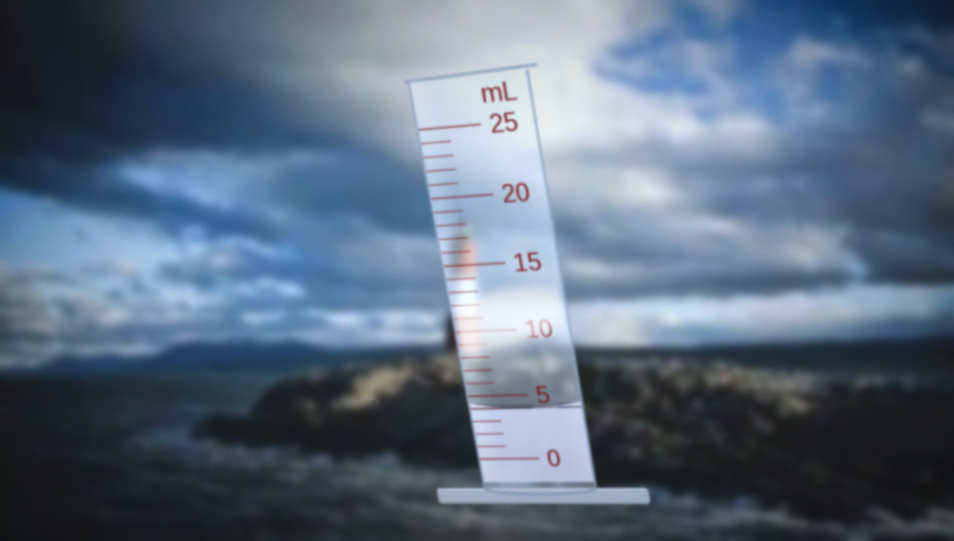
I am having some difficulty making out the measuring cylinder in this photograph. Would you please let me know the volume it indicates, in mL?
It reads 4 mL
